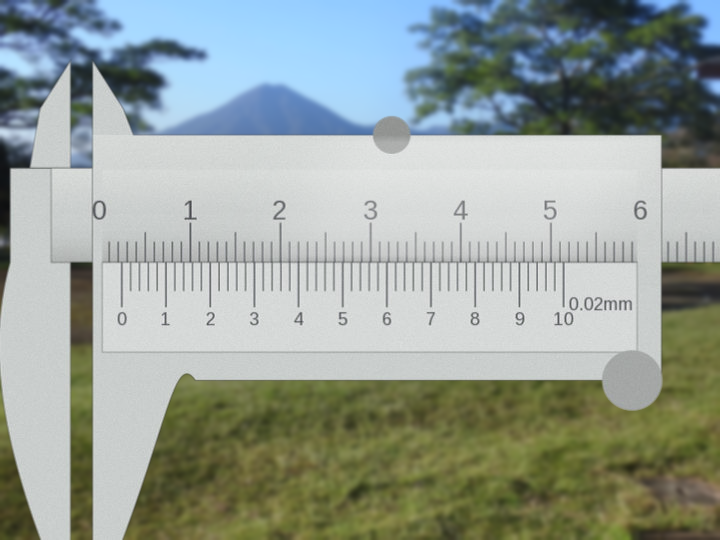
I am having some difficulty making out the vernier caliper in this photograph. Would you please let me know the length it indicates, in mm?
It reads 2.4 mm
